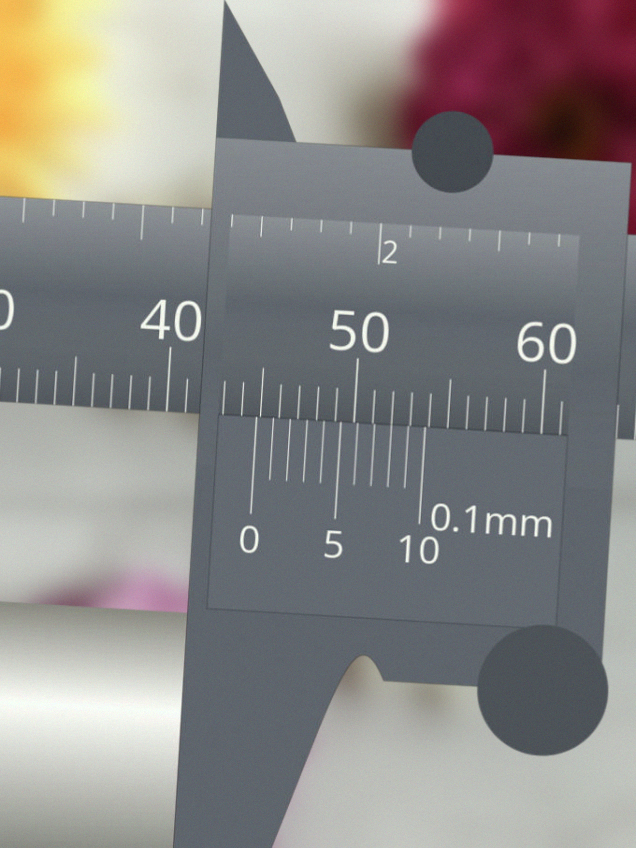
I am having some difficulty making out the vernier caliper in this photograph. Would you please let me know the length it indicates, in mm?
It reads 44.8 mm
